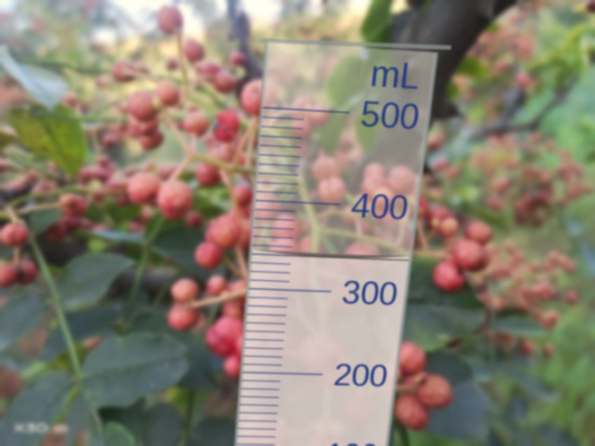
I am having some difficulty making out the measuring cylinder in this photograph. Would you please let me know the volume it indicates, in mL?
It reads 340 mL
